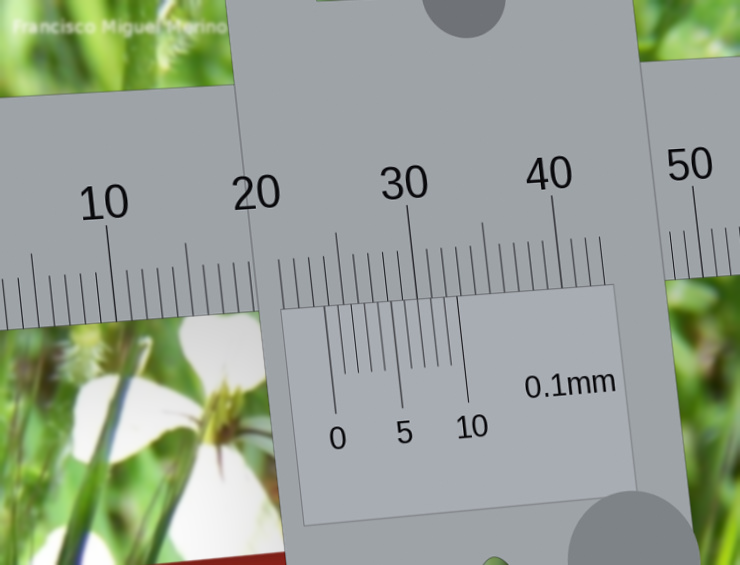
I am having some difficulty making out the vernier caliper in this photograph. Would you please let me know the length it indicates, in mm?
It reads 23.7 mm
